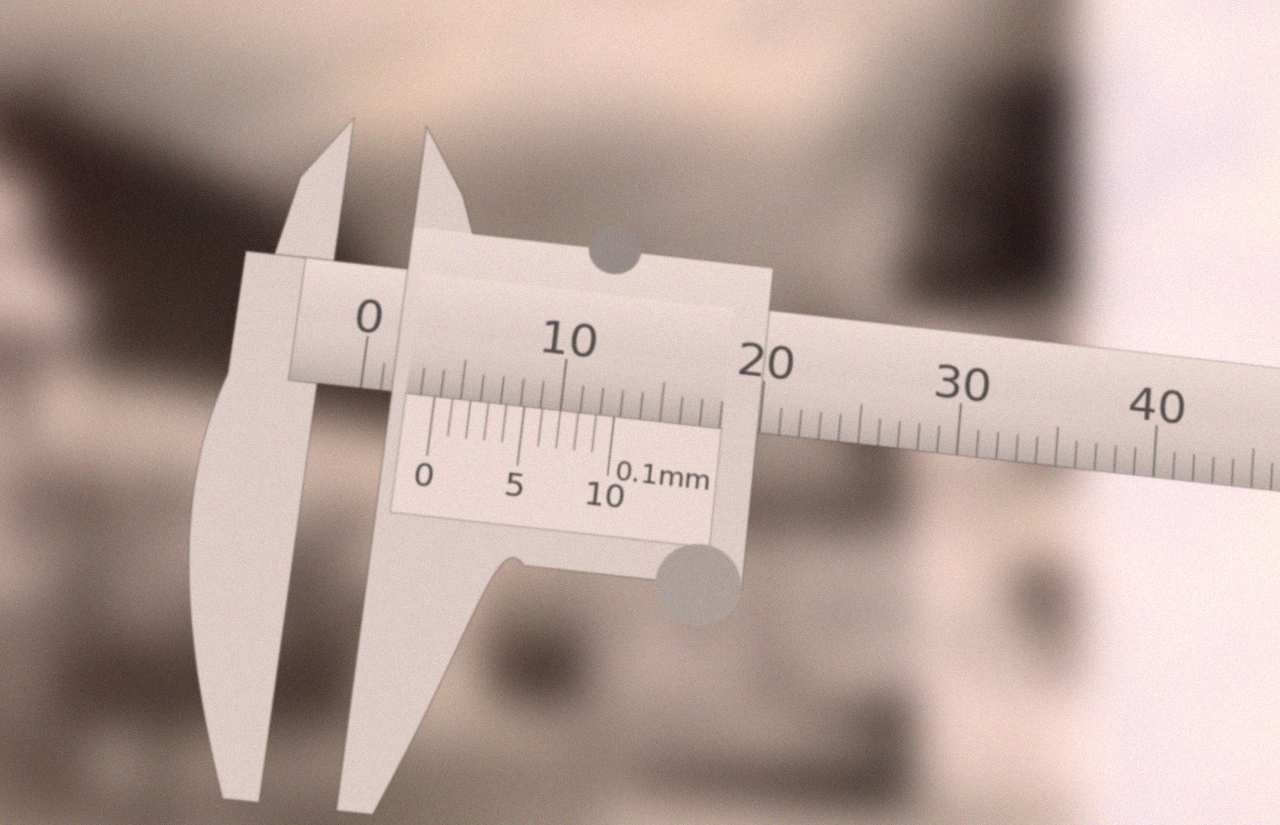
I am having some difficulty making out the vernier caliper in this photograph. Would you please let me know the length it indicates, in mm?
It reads 3.7 mm
